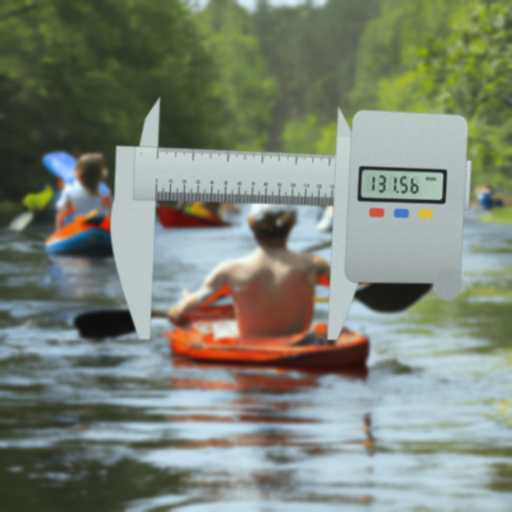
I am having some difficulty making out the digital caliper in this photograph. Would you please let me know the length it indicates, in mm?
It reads 131.56 mm
